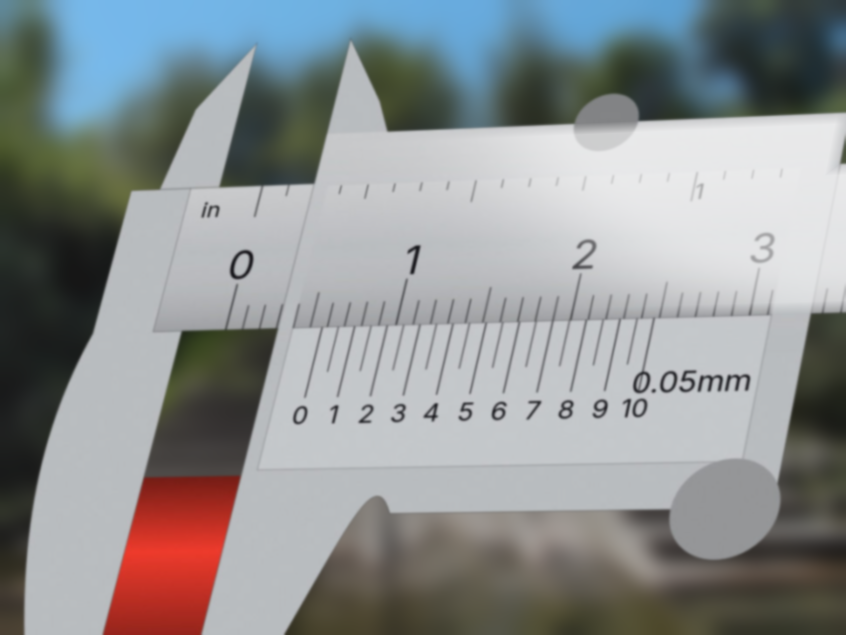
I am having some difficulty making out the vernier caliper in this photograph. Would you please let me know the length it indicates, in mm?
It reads 5.7 mm
